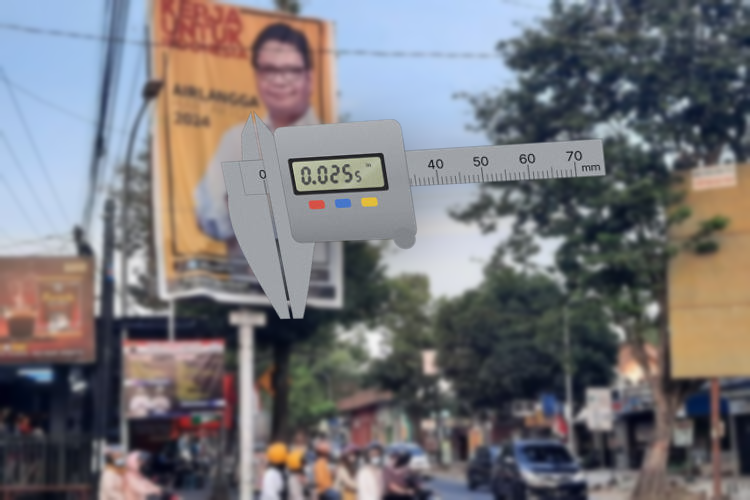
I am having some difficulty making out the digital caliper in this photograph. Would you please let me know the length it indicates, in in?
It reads 0.0255 in
